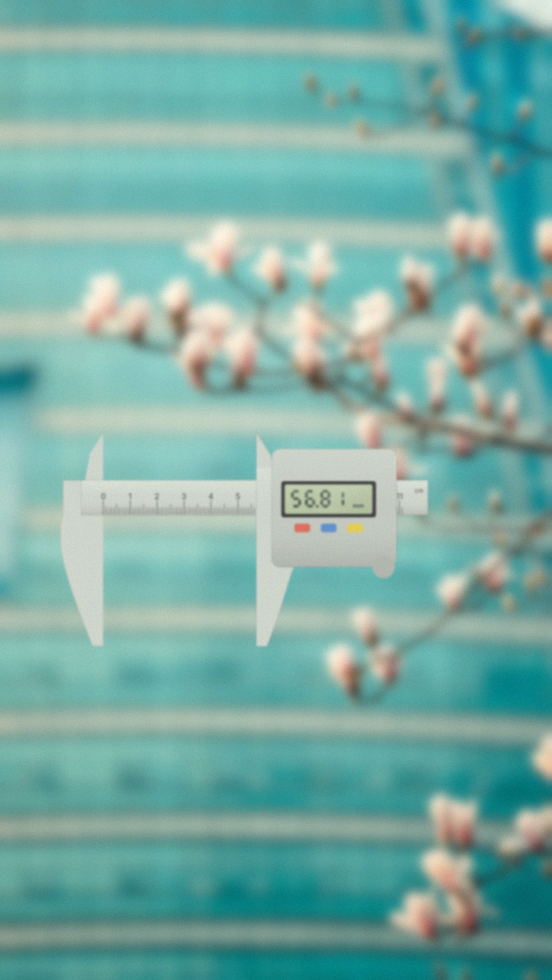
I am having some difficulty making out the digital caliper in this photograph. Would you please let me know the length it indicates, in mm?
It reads 56.81 mm
